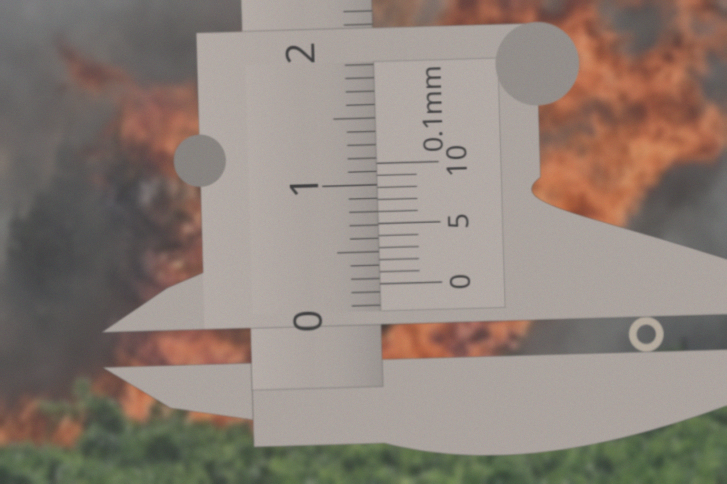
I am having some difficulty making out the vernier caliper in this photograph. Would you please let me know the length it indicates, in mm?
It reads 2.6 mm
